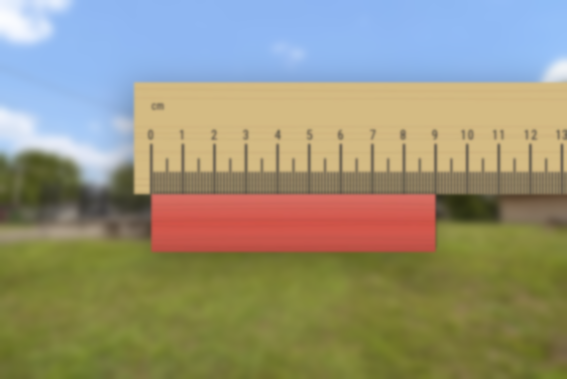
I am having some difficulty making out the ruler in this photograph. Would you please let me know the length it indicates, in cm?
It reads 9 cm
